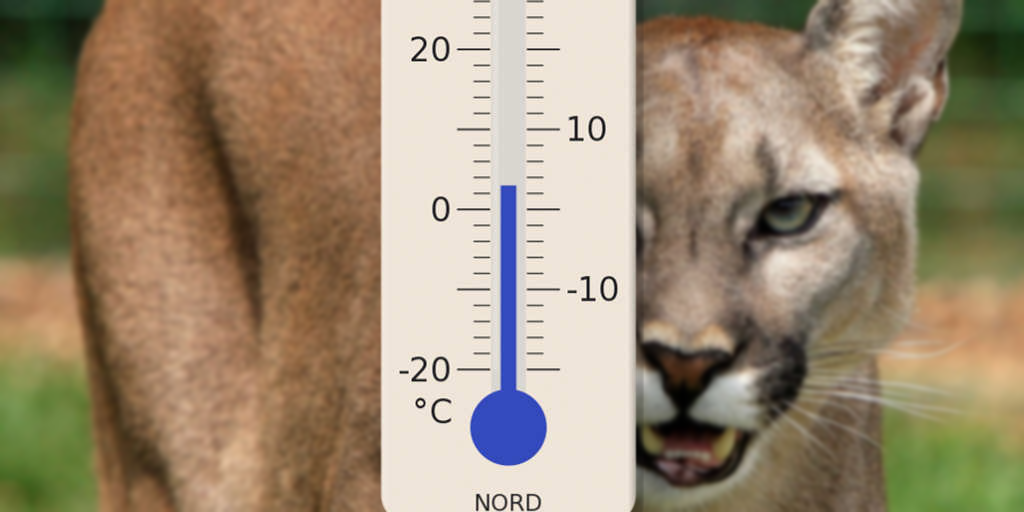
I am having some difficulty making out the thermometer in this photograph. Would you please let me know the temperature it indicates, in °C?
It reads 3 °C
